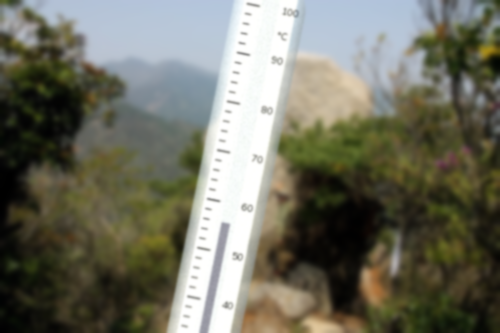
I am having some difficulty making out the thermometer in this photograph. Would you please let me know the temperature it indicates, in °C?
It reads 56 °C
